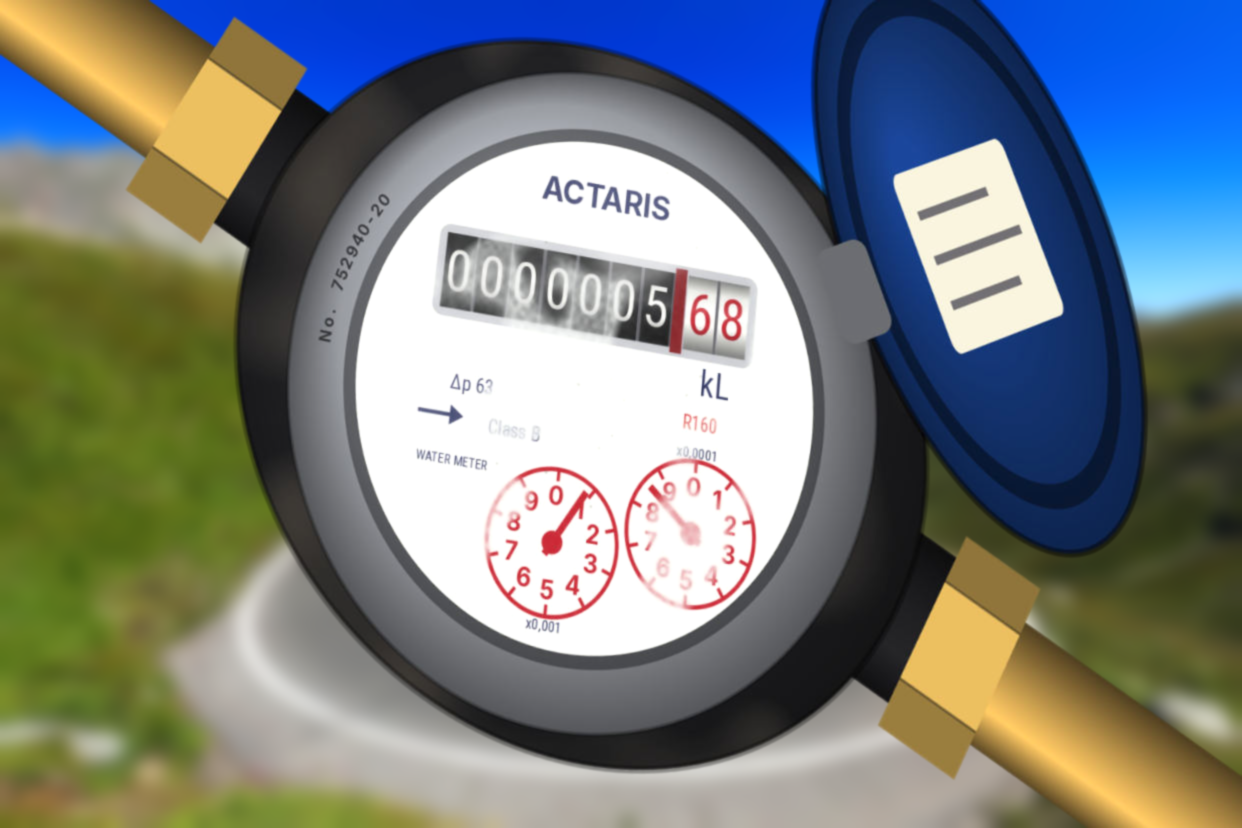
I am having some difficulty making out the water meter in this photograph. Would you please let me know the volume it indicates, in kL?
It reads 5.6808 kL
